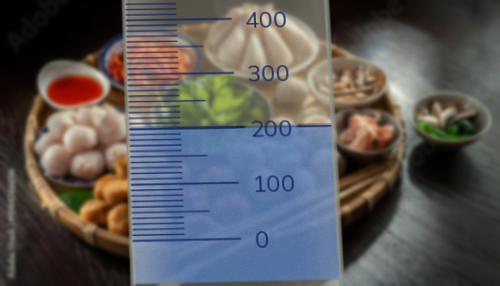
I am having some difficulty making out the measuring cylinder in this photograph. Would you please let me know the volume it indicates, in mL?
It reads 200 mL
